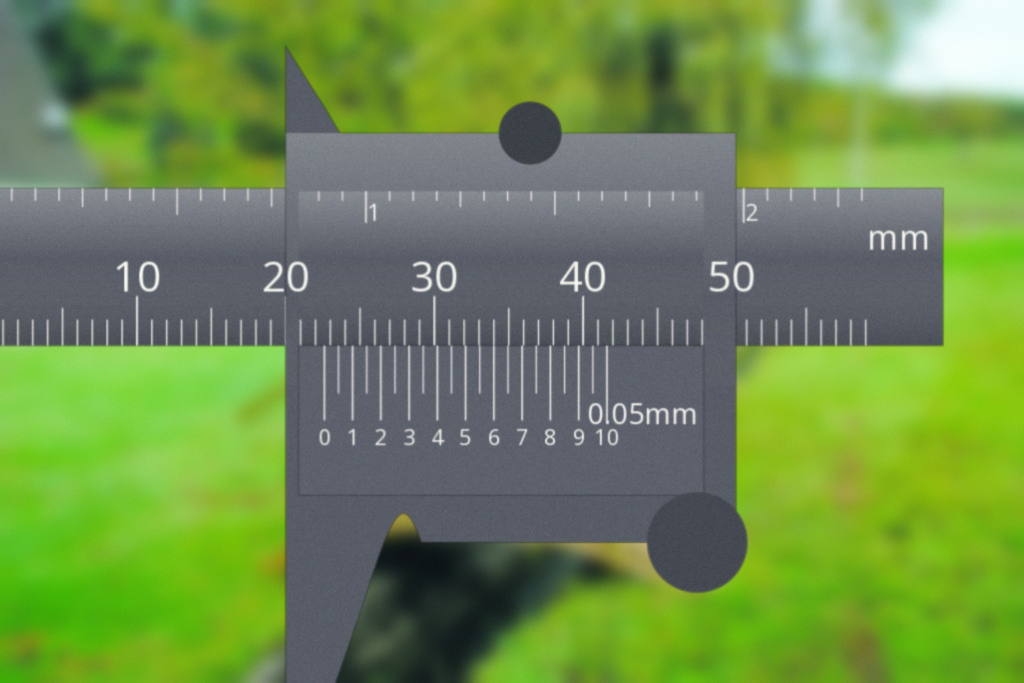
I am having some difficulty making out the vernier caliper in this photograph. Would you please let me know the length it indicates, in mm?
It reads 22.6 mm
